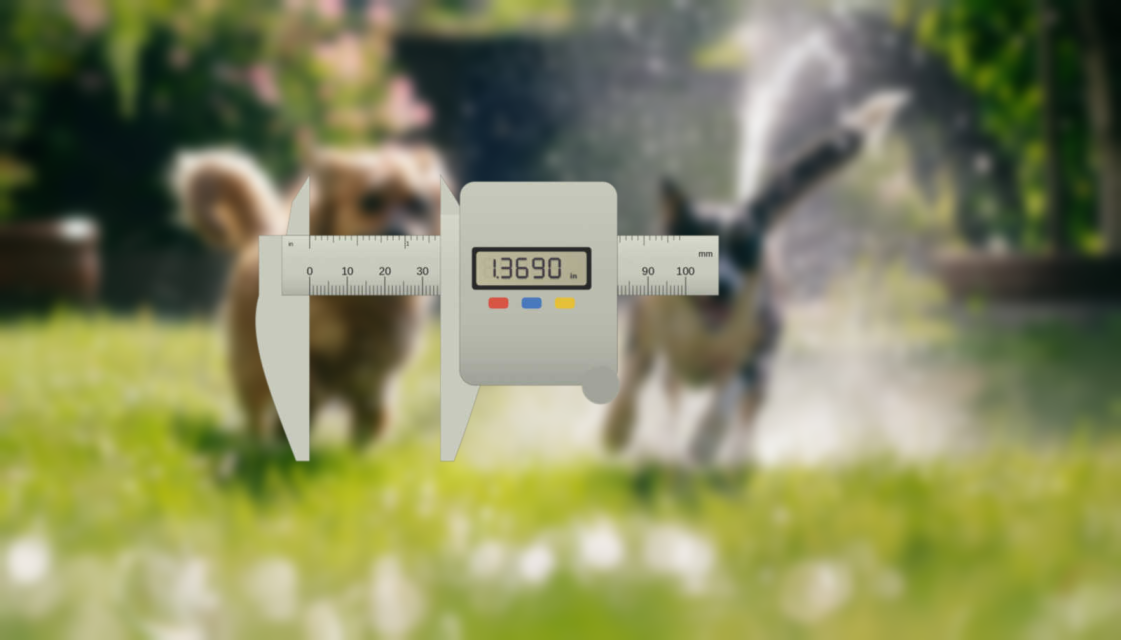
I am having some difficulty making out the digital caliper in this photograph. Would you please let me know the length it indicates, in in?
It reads 1.3690 in
